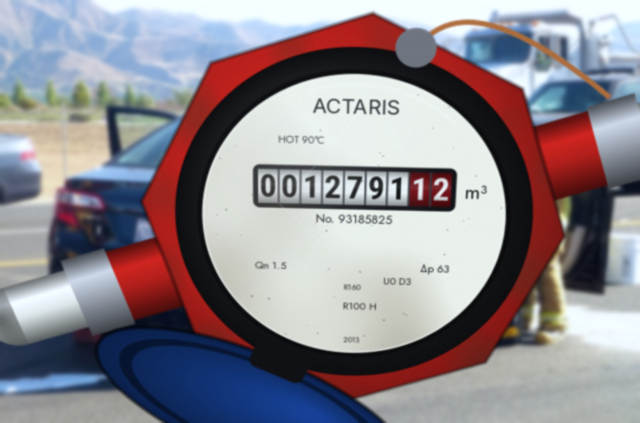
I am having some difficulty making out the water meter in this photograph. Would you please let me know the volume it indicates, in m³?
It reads 12791.12 m³
